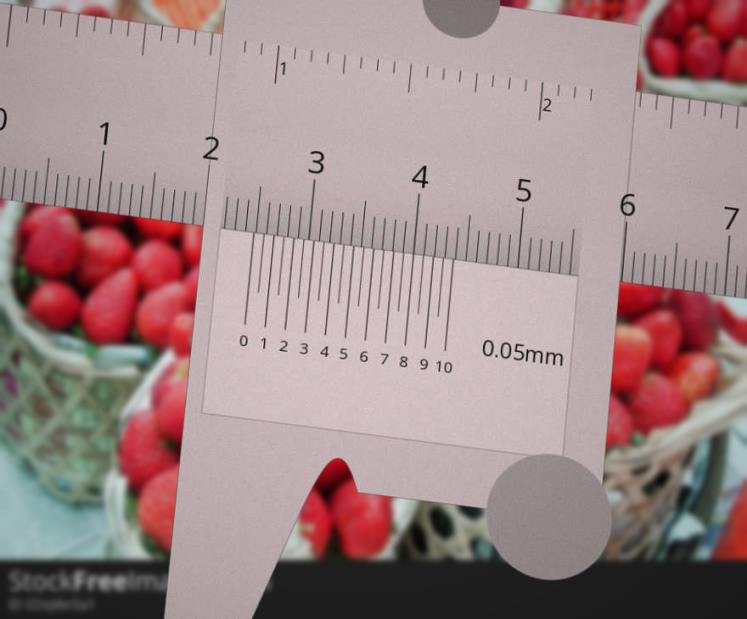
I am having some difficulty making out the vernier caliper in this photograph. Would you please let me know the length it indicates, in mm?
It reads 24.8 mm
